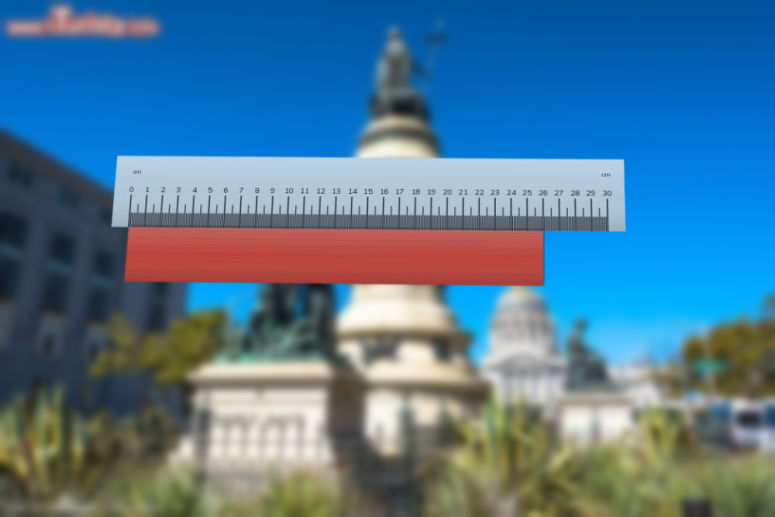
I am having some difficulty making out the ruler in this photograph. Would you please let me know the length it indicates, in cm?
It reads 26 cm
